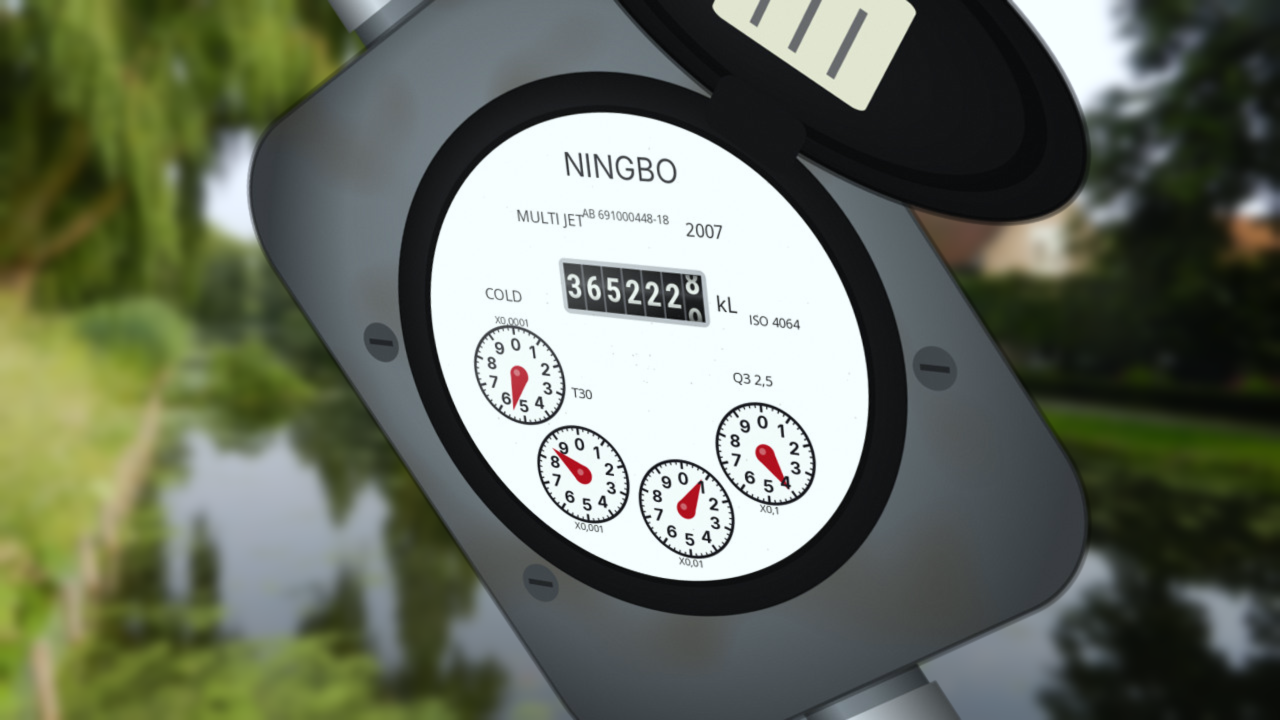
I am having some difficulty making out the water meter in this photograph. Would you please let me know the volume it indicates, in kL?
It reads 3652228.4085 kL
